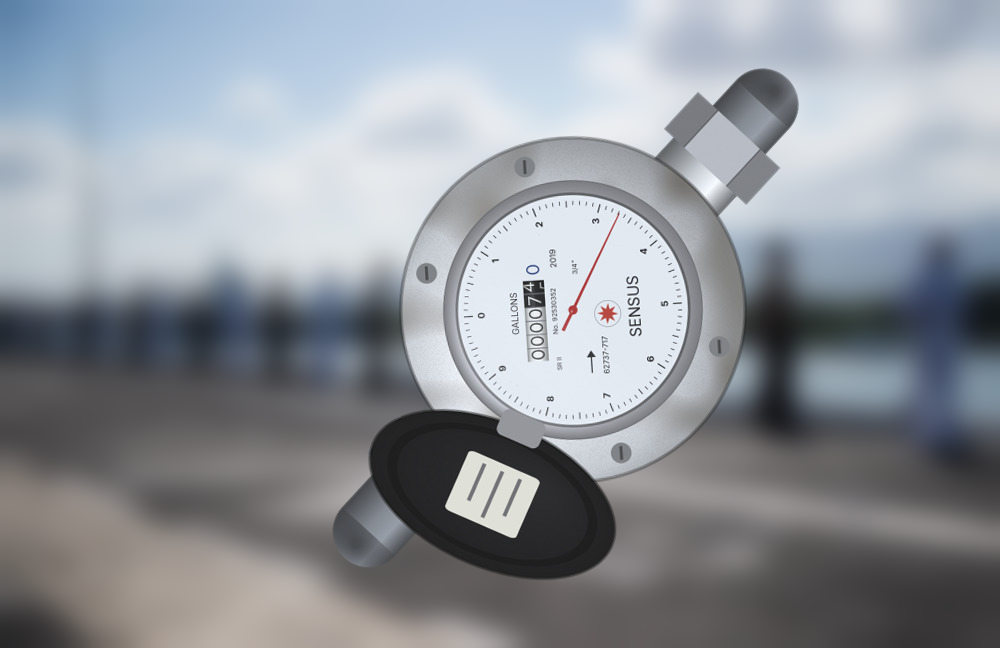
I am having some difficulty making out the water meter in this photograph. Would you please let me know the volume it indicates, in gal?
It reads 743.3 gal
